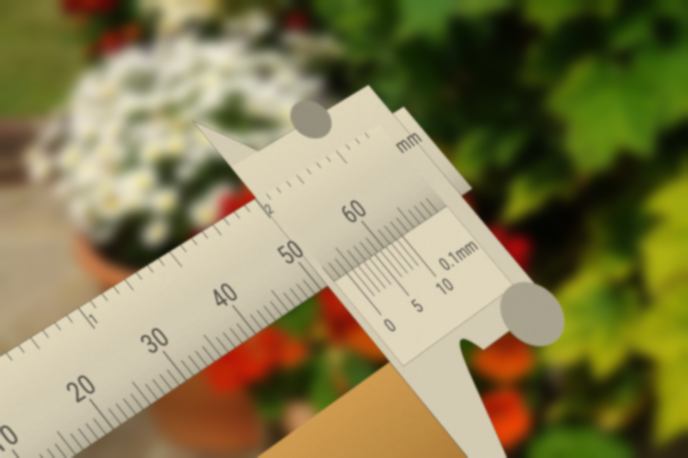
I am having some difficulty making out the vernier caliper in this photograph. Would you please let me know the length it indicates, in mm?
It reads 54.0 mm
